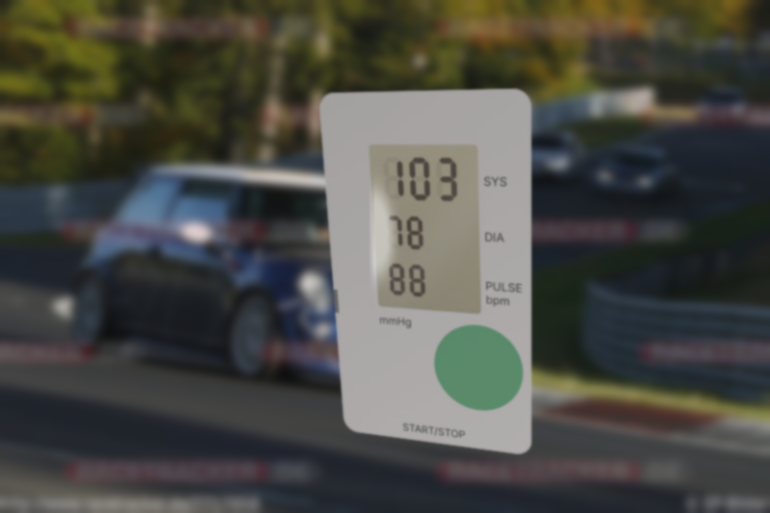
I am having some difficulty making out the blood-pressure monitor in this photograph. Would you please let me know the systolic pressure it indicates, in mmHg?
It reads 103 mmHg
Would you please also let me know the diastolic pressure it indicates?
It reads 78 mmHg
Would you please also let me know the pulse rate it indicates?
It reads 88 bpm
